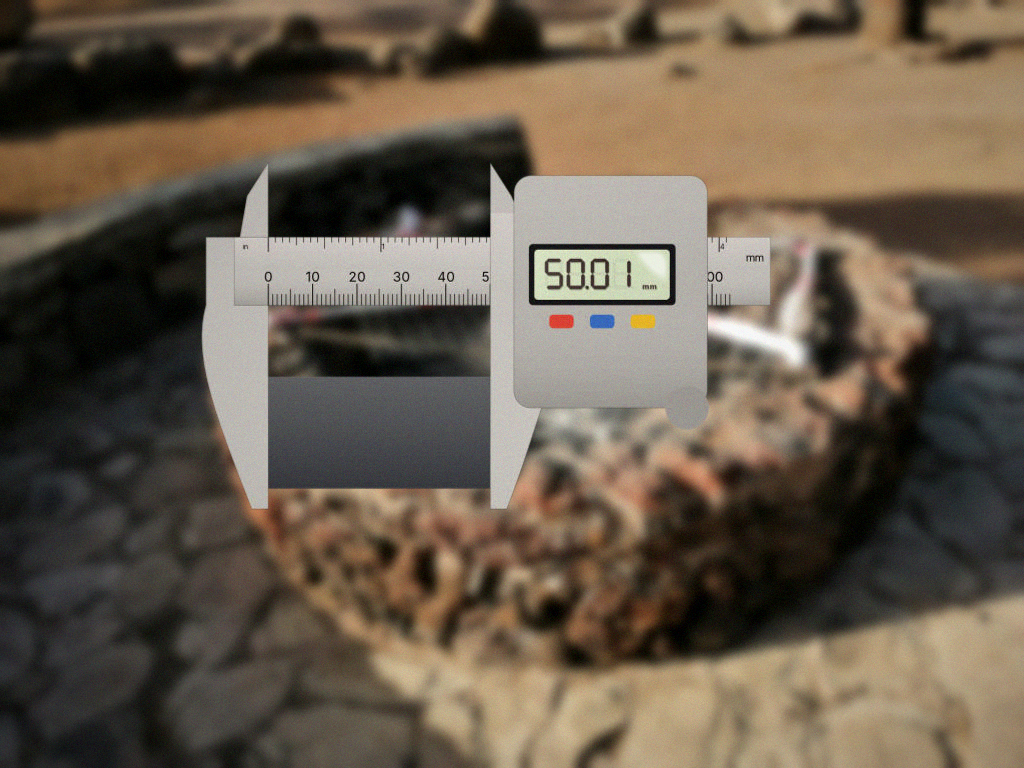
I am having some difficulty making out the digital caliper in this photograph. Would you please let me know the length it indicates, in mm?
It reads 50.01 mm
